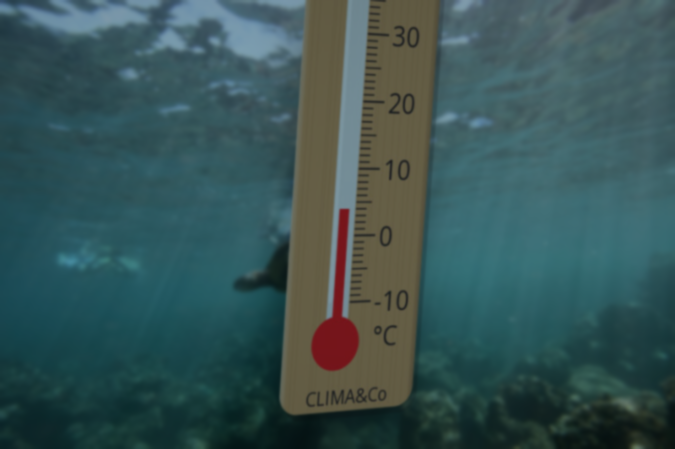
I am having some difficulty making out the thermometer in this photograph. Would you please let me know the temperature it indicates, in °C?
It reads 4 °C
